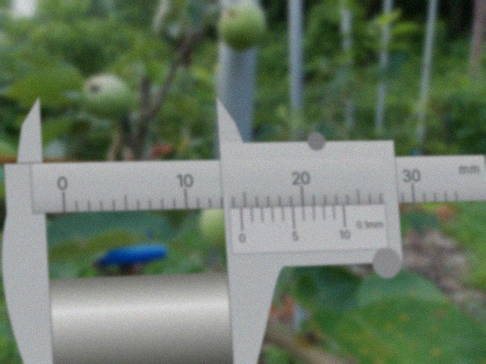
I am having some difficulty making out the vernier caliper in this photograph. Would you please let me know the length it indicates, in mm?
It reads 14.6 mm
